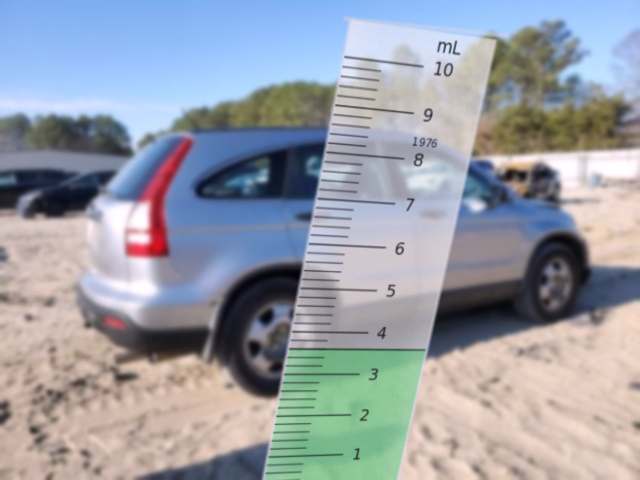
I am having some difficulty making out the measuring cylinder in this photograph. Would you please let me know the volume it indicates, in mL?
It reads 3.6 mL
